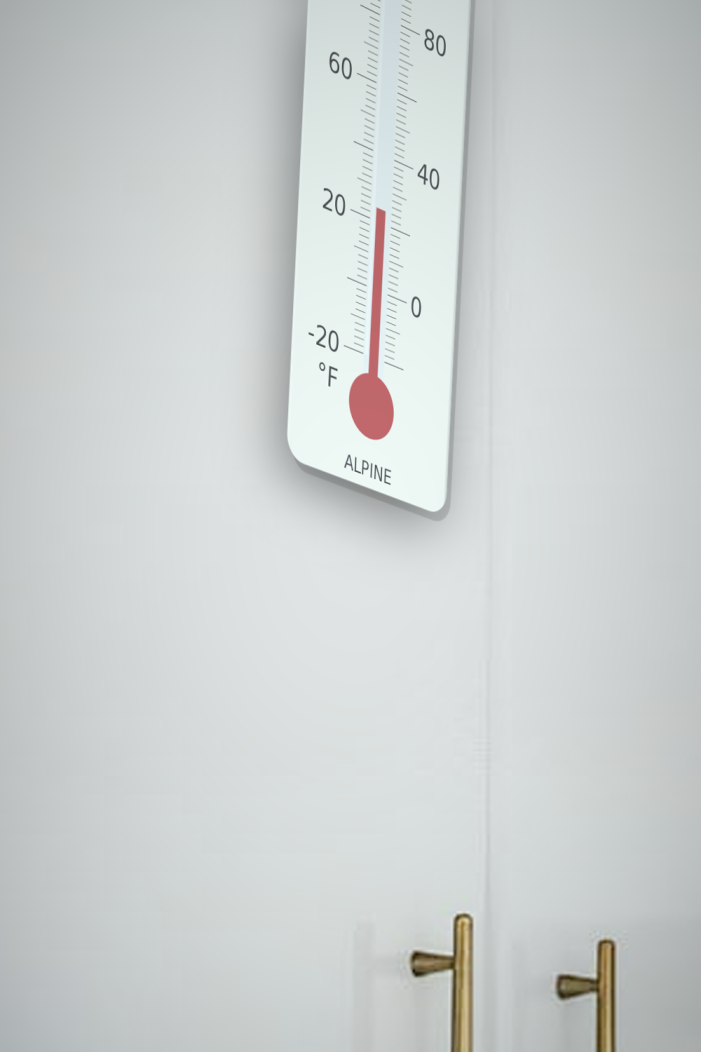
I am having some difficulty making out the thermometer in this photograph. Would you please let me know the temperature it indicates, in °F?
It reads 24 °F
